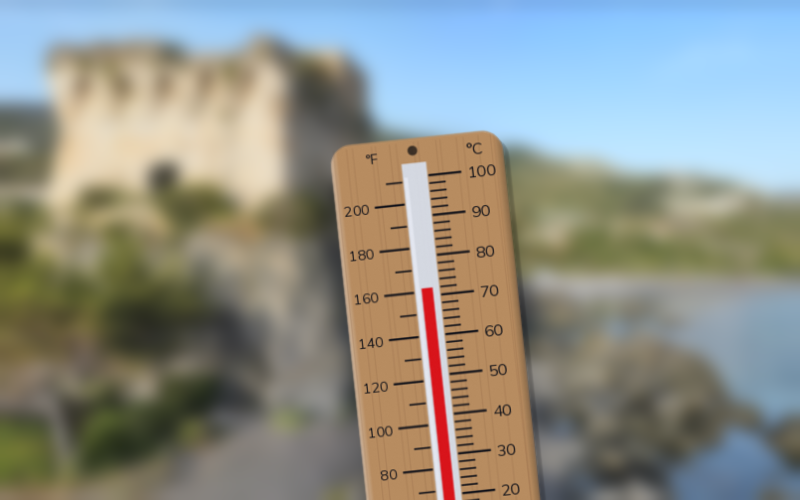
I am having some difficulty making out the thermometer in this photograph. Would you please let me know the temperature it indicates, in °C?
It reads 72 °C
